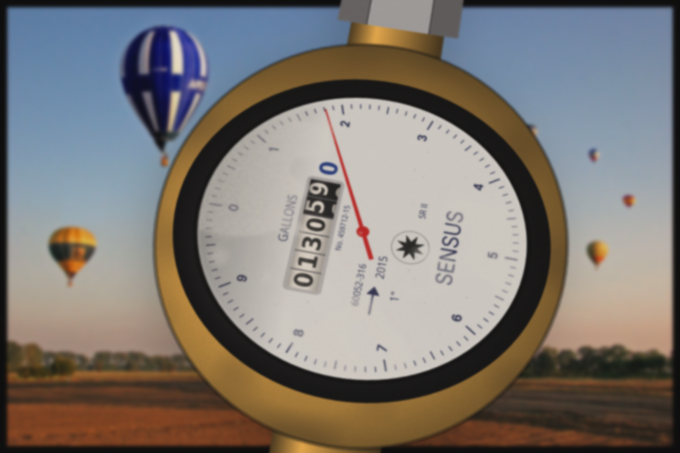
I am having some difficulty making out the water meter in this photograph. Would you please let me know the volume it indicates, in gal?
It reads 130591.8 gal
